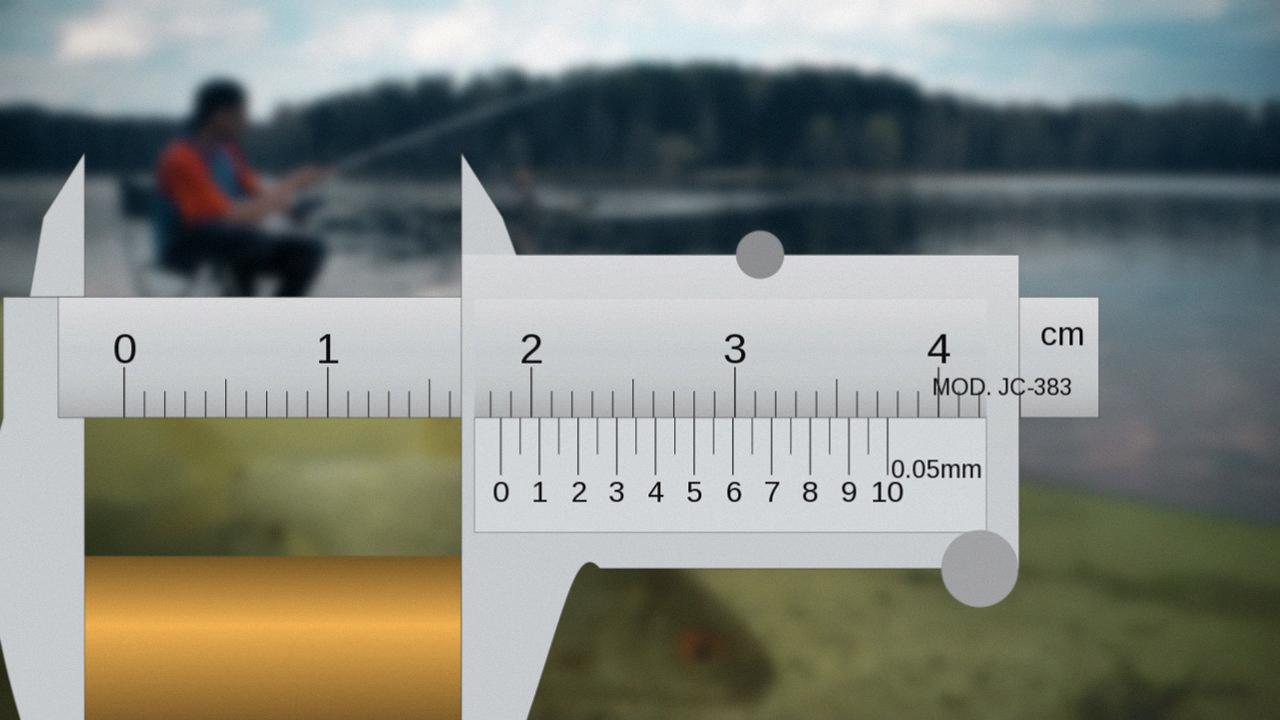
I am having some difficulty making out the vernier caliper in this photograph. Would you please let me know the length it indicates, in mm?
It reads 18.5 mm
